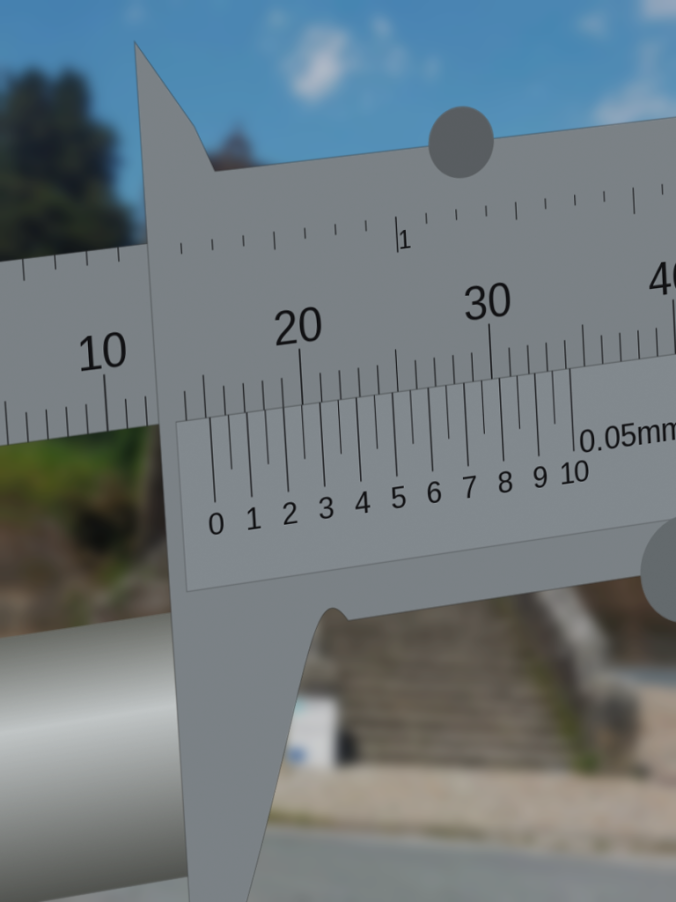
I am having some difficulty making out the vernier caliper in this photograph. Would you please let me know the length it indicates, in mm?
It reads 15.2 mm
